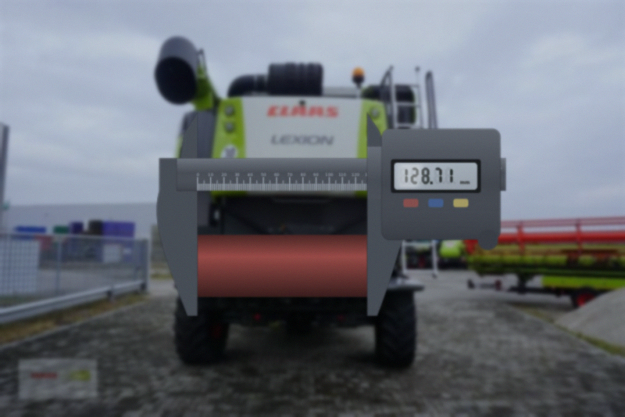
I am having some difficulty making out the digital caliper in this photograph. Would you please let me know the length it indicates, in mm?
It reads 128.71 mm
